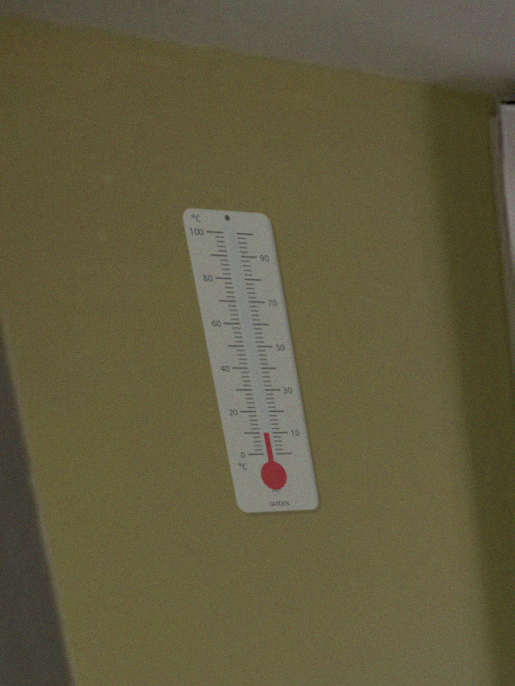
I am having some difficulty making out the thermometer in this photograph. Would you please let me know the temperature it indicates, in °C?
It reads 10 °C
